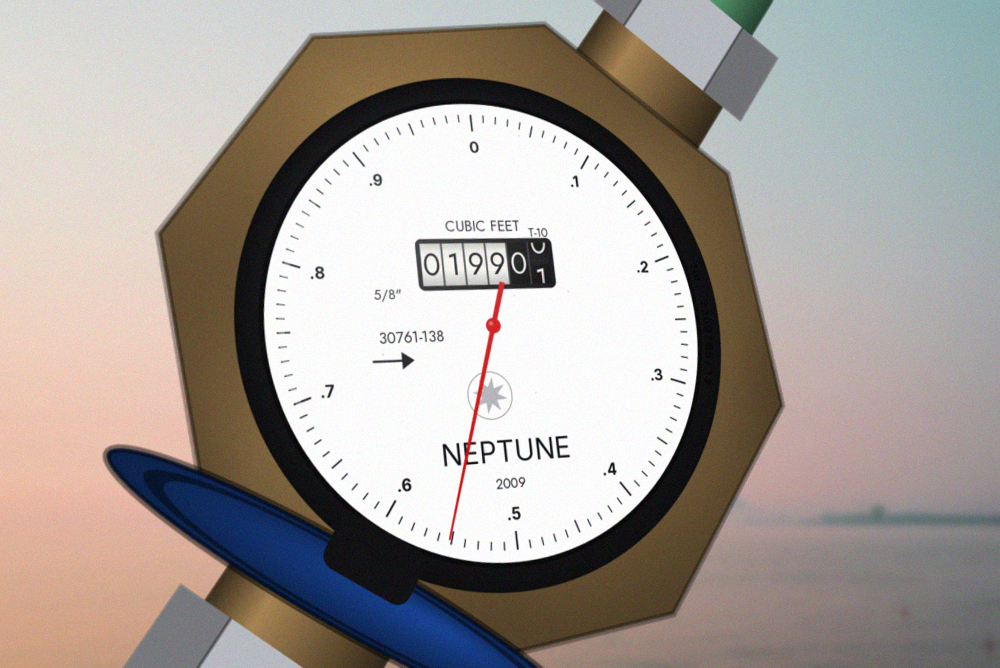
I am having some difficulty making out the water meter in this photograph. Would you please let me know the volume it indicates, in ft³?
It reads 19900.55 ft³
